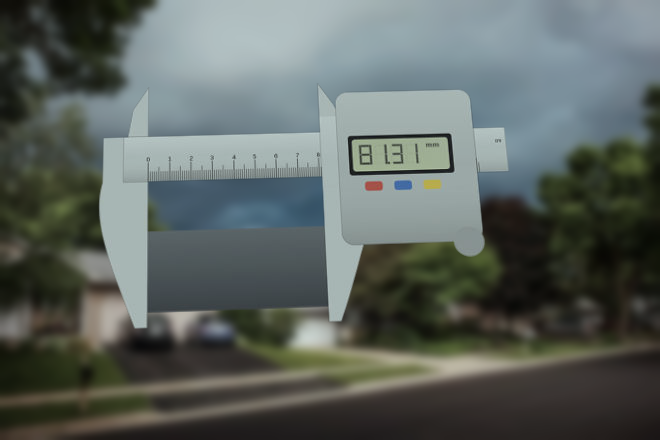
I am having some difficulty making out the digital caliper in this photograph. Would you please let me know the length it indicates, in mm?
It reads 81.31 mm
